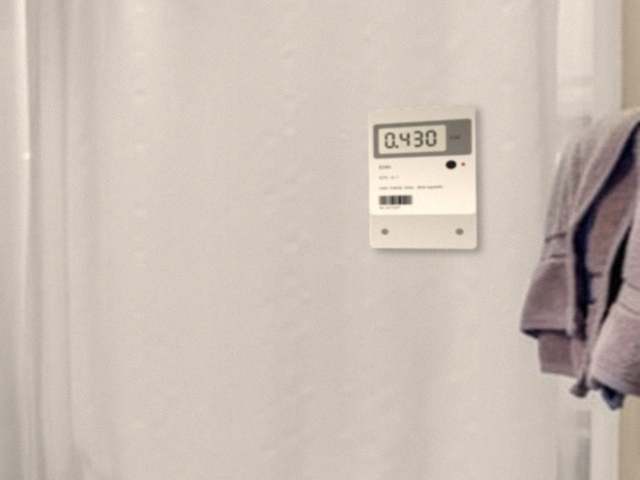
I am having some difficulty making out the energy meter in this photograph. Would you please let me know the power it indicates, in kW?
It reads 0.430 kW
